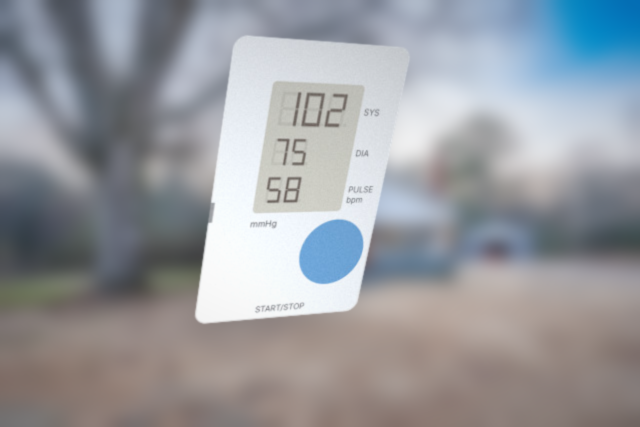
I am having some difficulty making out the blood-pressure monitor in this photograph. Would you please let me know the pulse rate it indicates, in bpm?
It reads 58 bpm
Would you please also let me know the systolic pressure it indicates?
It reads 102 mmHg
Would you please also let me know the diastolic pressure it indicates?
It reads 75 mmHg
